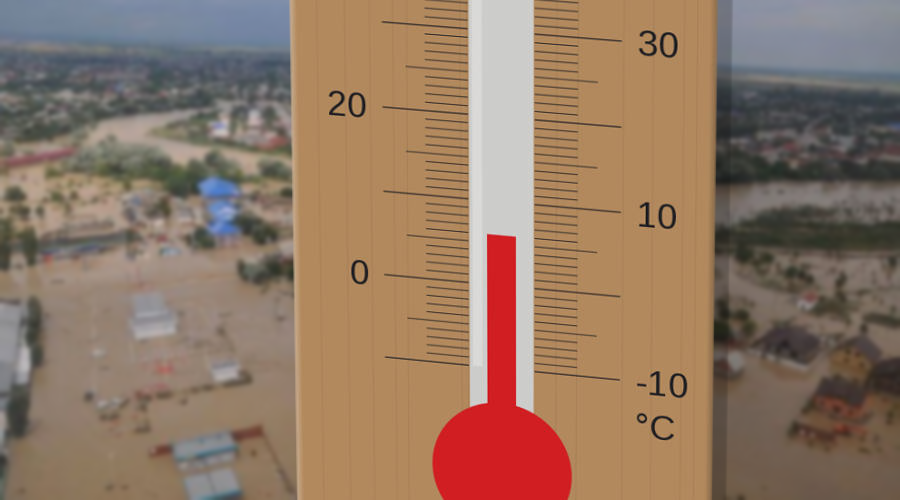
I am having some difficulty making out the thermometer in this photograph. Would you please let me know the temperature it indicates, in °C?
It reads 6 °C
